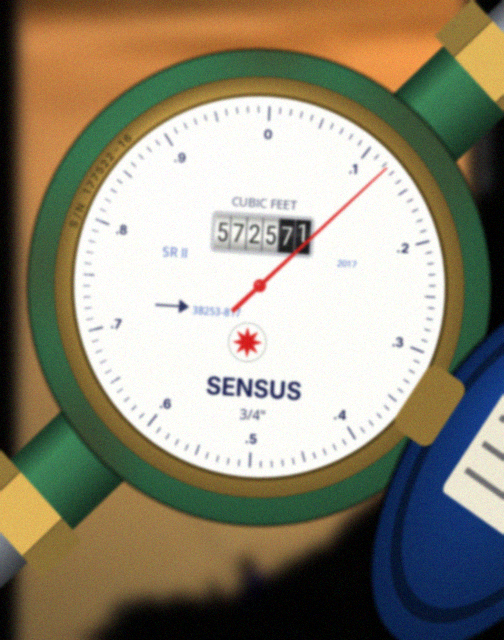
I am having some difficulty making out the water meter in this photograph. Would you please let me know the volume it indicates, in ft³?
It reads 572571.12 ft³
